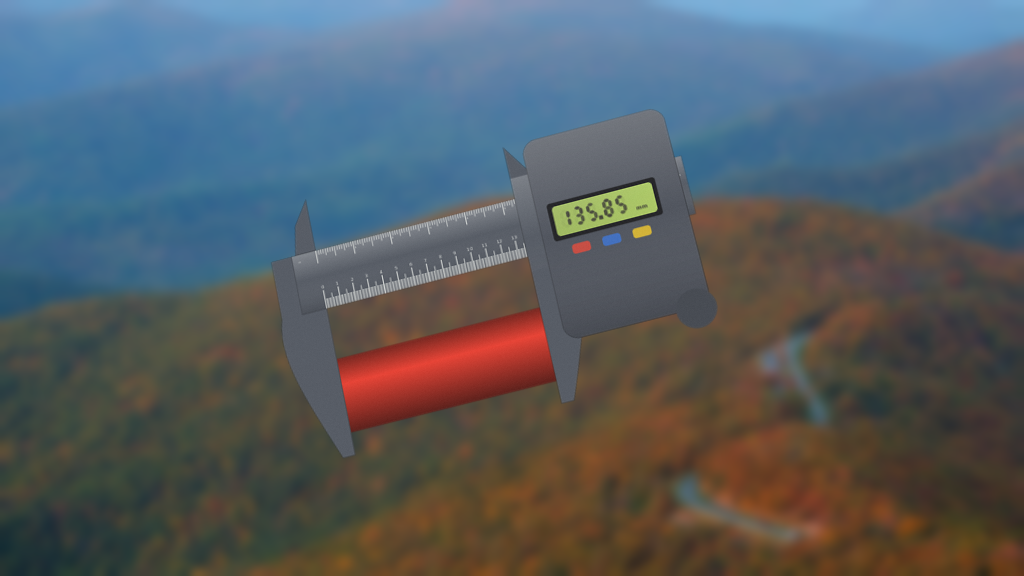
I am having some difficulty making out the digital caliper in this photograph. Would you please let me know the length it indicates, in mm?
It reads 135.85 mm
